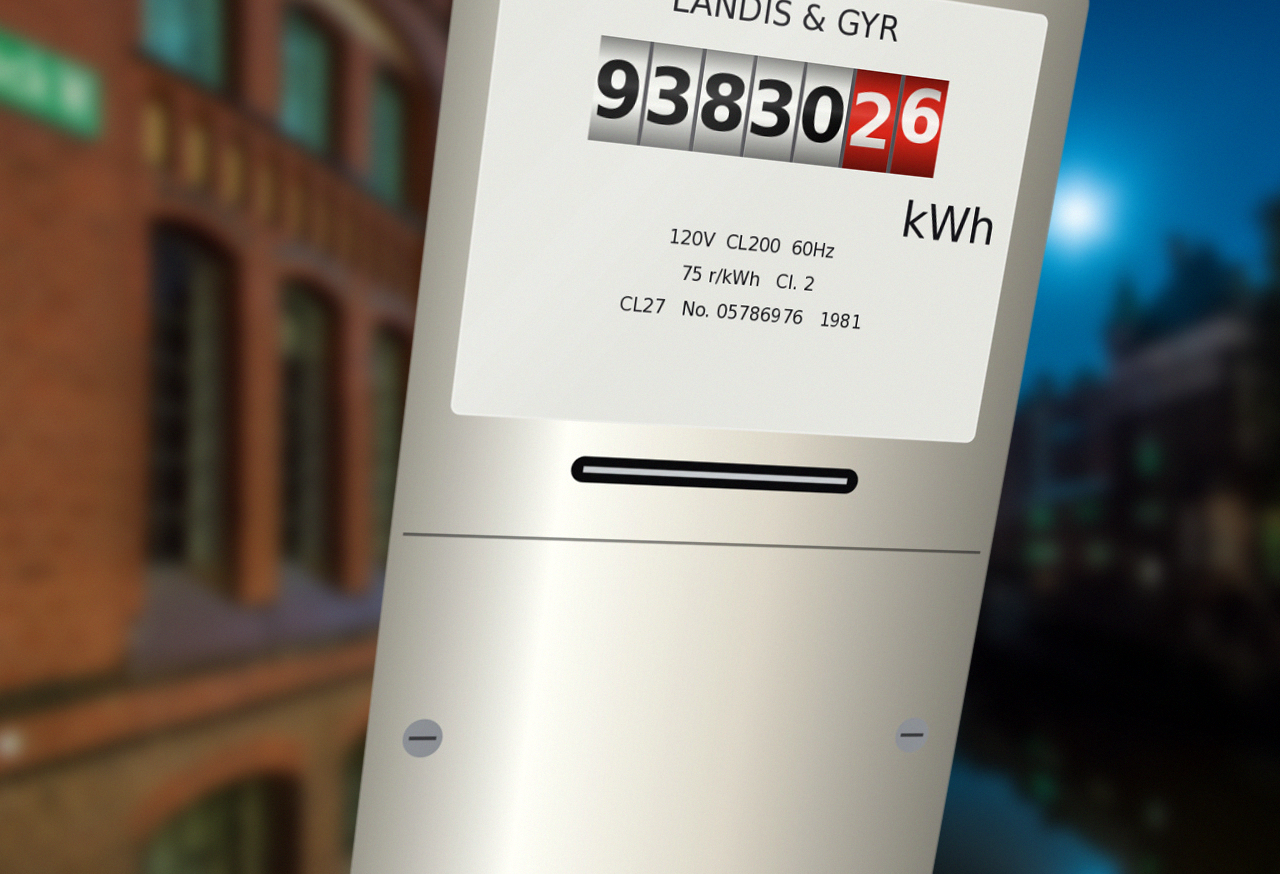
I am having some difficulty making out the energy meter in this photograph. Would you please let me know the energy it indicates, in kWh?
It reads 93830.26 kWh
